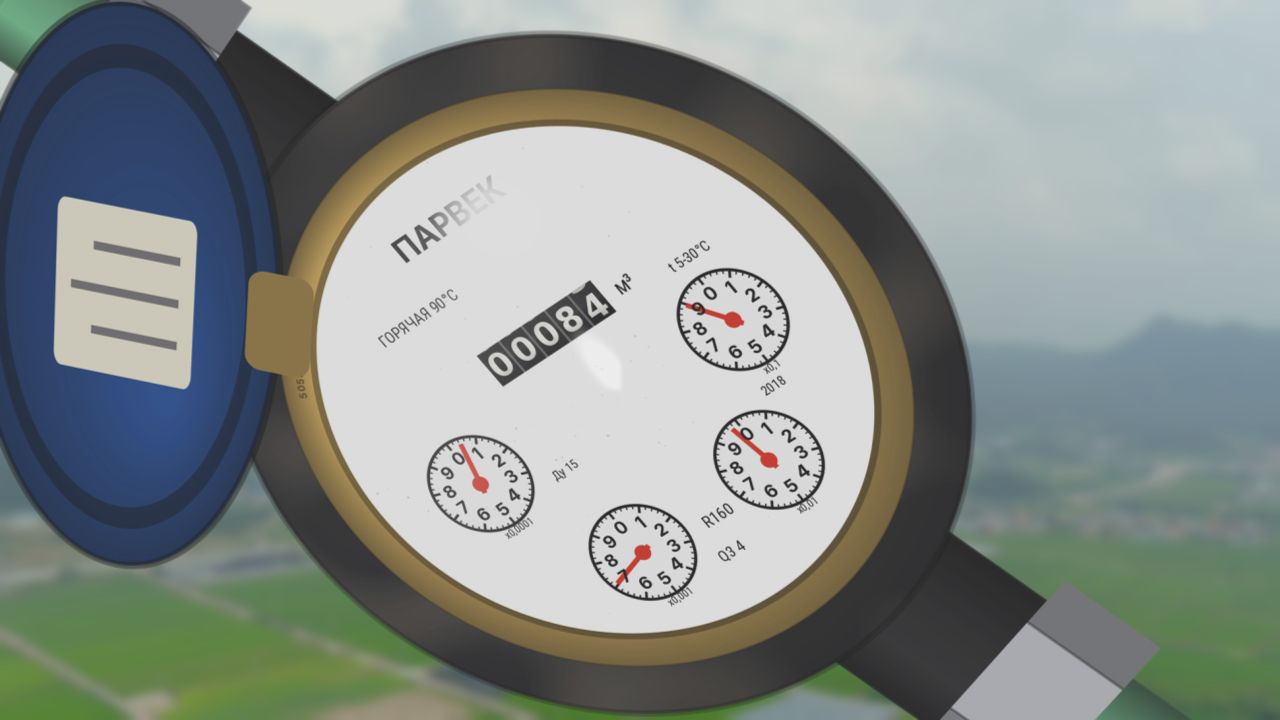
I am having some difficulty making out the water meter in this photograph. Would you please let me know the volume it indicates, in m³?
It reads 83.8970 m³
